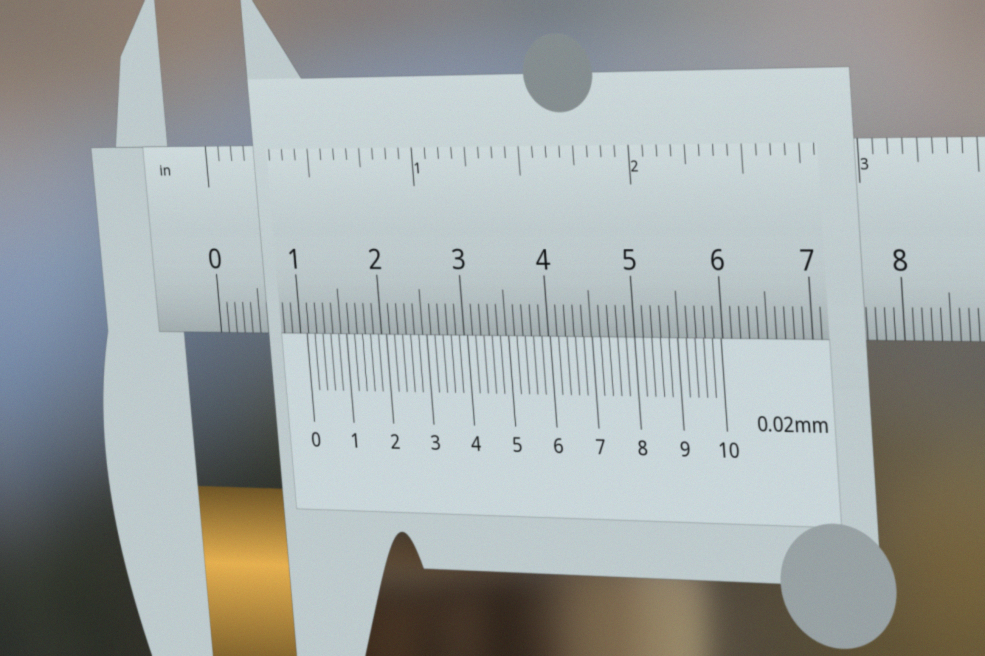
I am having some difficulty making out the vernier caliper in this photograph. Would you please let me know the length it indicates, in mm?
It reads 10.8 mm
